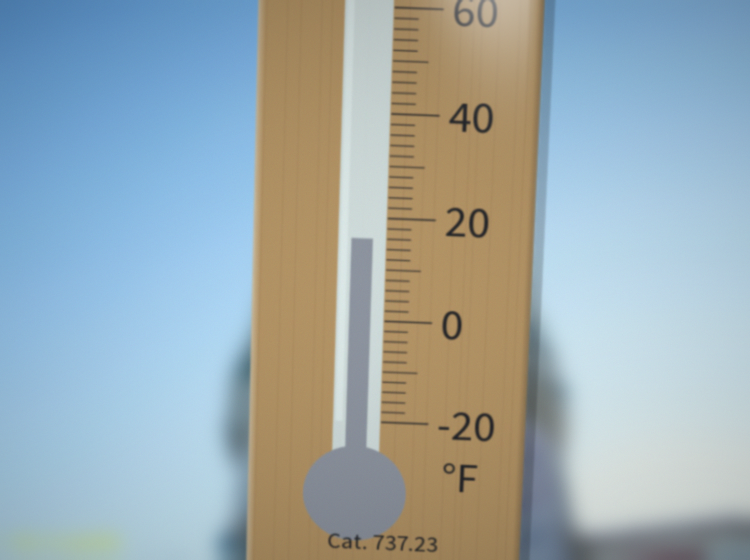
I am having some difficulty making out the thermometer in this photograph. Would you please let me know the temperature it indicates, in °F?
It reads 16 °F
